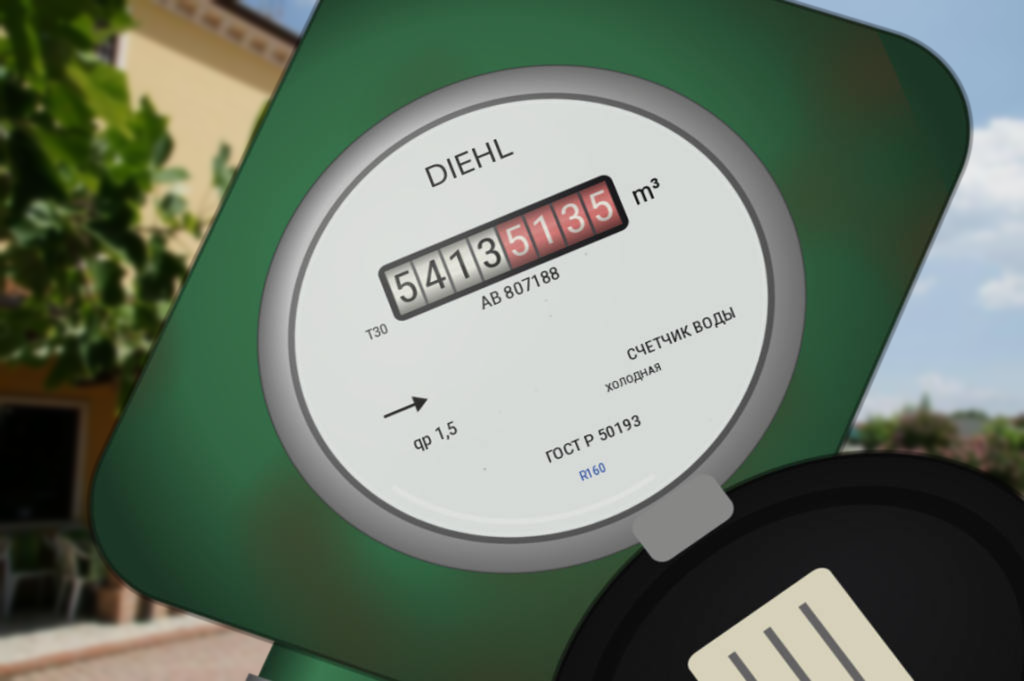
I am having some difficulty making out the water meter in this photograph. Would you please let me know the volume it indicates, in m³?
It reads 5413.5135 m³
